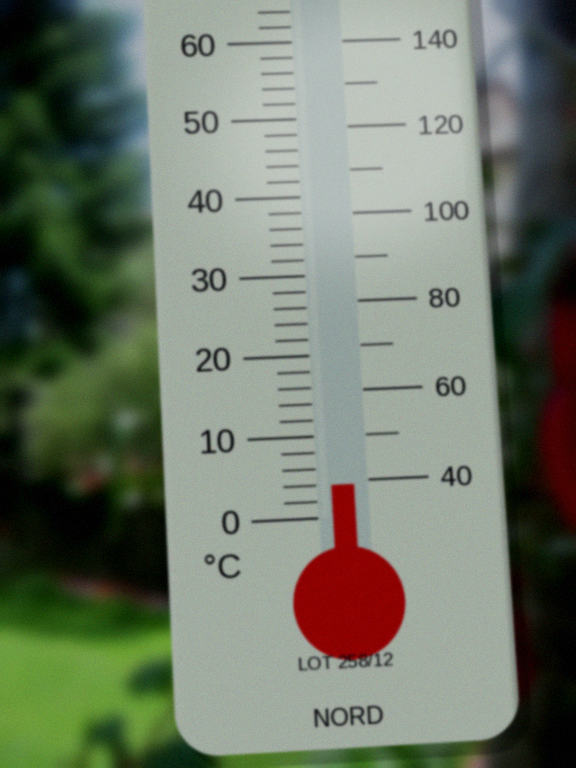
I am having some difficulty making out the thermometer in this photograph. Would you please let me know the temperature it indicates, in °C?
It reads 4 °C
